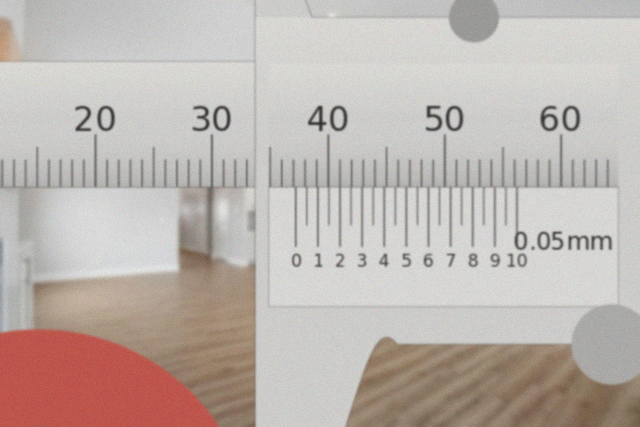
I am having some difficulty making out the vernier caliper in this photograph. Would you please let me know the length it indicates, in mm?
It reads 37.2 mm
